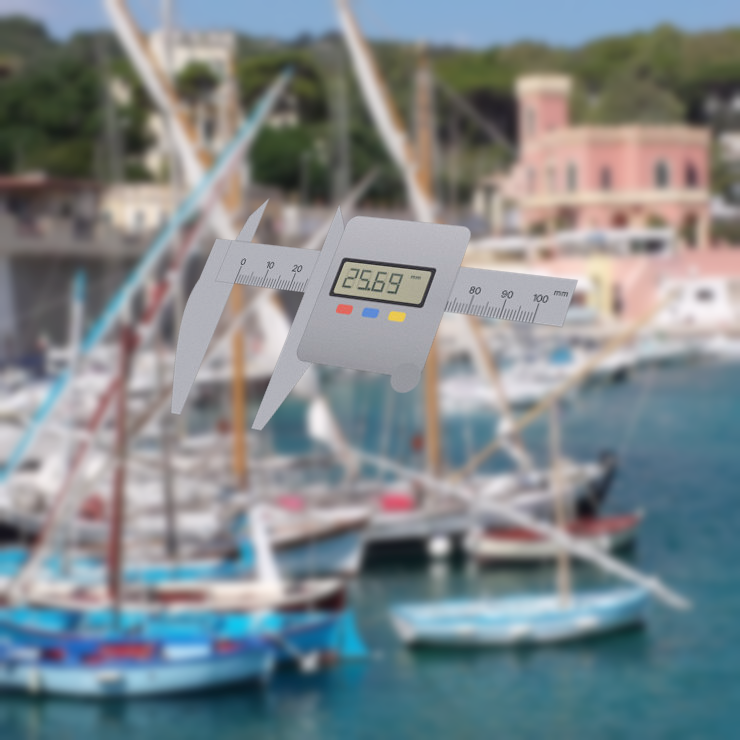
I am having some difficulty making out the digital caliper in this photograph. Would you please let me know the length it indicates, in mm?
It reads 25.69 mm
